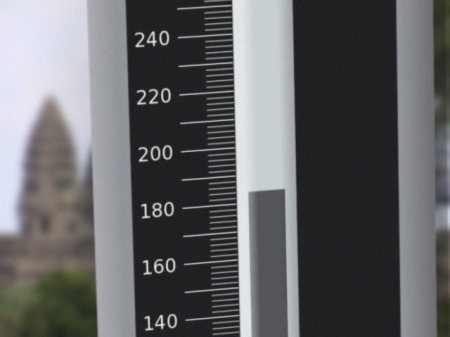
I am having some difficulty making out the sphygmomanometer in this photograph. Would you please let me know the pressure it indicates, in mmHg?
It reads 184 mmHg
